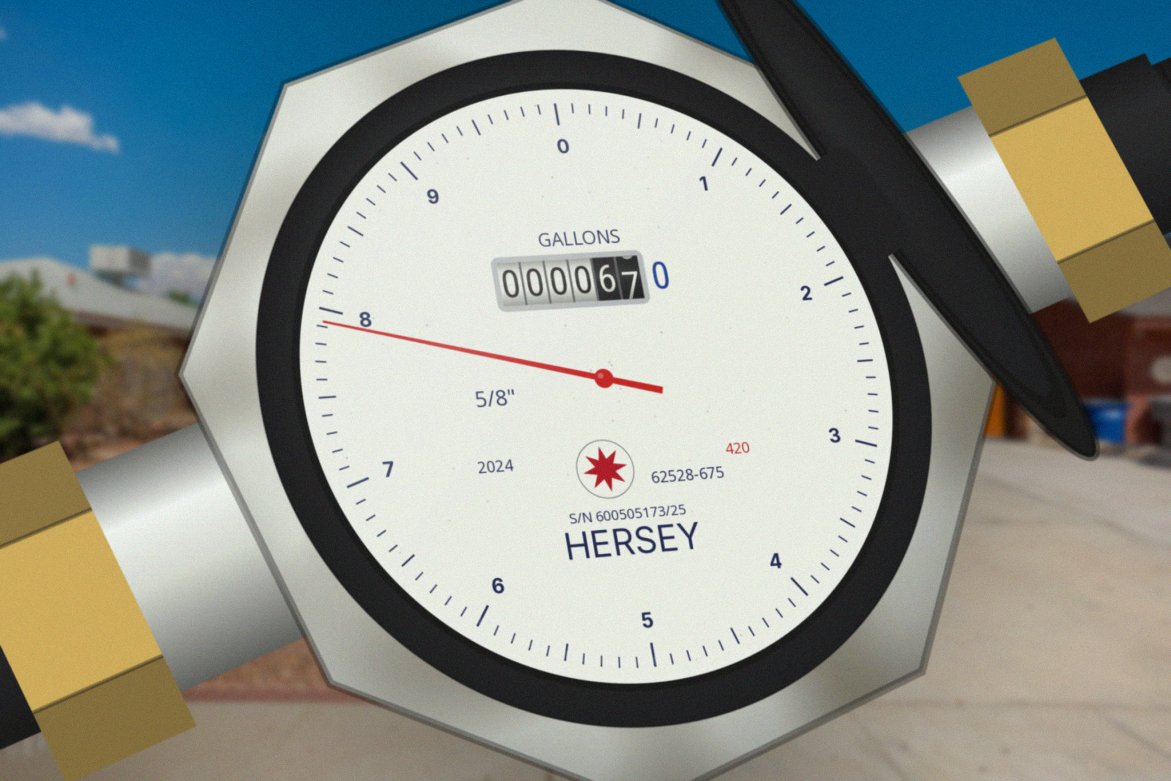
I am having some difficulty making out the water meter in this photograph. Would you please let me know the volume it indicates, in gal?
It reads 667.9 gal
